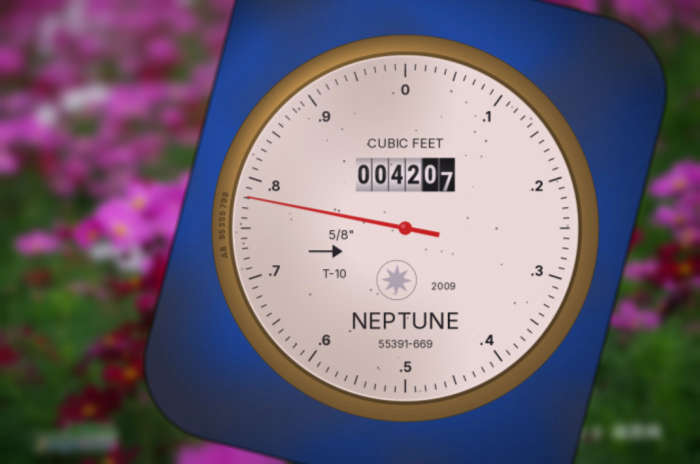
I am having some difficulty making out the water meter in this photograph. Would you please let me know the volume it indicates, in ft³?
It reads 4206.78 ft³
